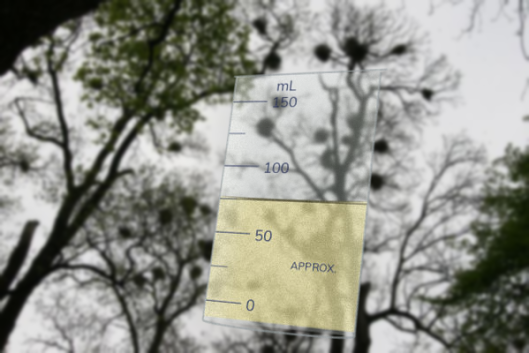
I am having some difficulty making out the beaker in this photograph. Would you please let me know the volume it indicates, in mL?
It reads 75 mL
